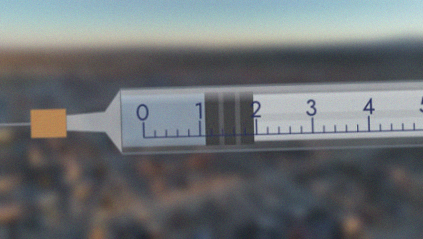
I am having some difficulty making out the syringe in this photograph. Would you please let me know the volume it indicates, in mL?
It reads 1.1 mL
